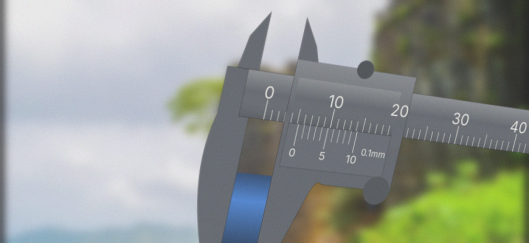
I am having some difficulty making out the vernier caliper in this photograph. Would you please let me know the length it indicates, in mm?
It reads 5.2 mm
